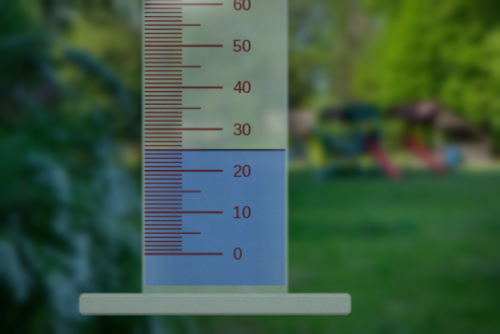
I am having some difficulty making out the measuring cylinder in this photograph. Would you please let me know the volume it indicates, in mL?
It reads 25 mL
